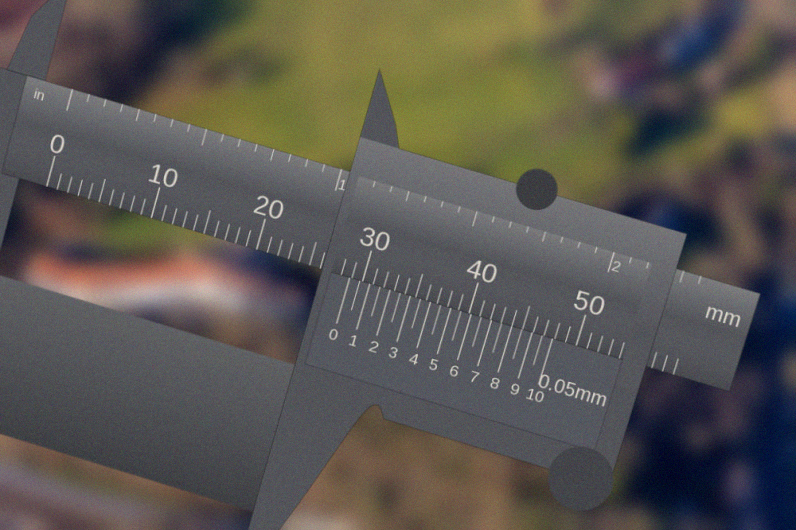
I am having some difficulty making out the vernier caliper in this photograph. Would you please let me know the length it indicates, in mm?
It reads 28.8 mm
